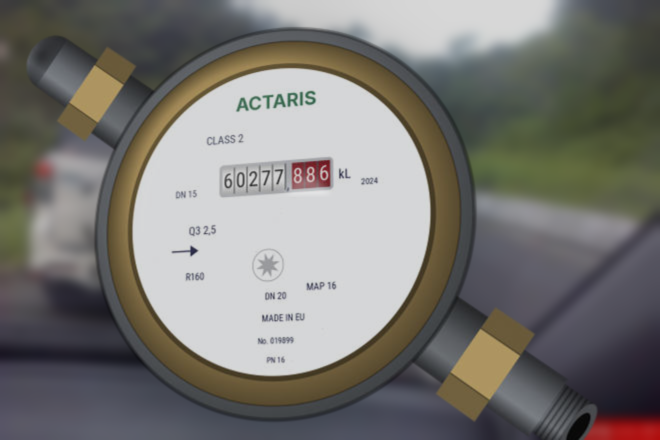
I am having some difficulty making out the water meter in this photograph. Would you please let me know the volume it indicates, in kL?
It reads 60277.886 kL
